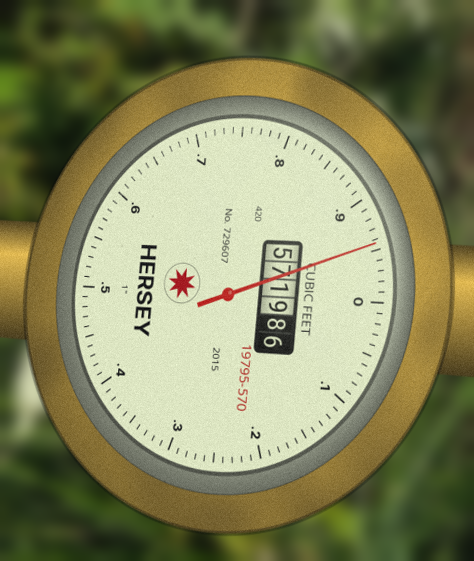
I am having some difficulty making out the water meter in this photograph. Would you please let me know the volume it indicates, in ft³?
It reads 571985.94 ft³
